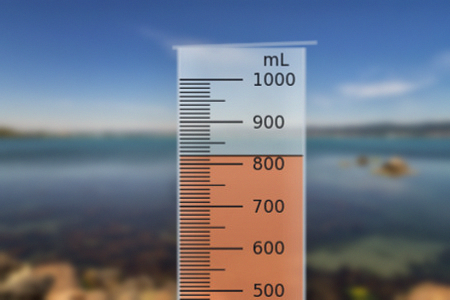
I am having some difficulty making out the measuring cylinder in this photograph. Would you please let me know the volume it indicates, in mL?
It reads 820 mL
